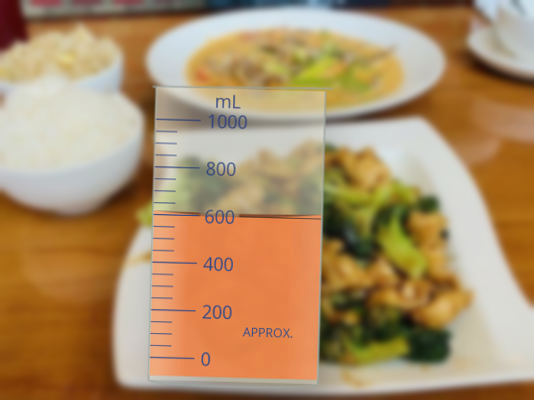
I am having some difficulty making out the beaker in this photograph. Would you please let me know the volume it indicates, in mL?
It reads 600 mL
